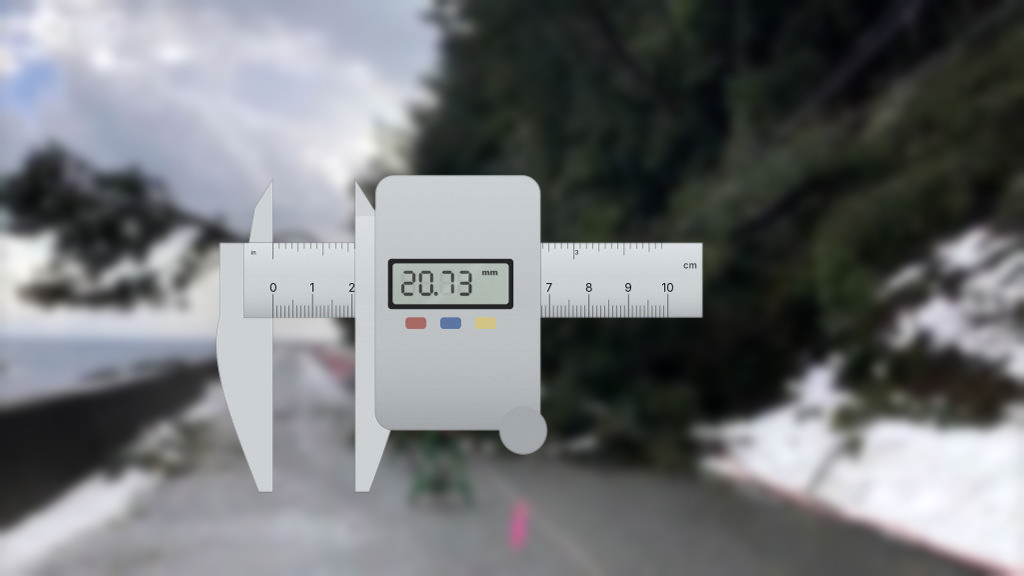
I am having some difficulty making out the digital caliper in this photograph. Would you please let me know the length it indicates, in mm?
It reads 20.73 mm
